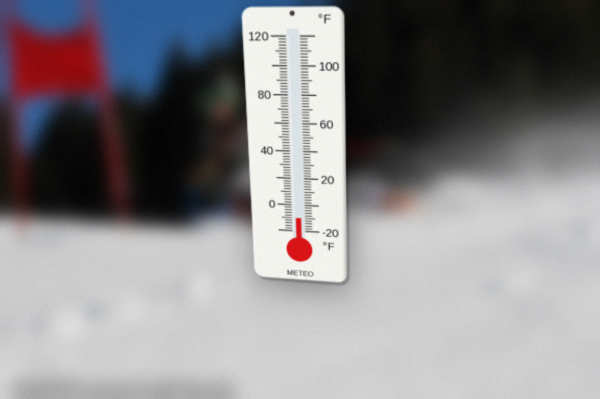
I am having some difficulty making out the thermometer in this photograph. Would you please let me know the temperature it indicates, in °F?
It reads -10 °F
